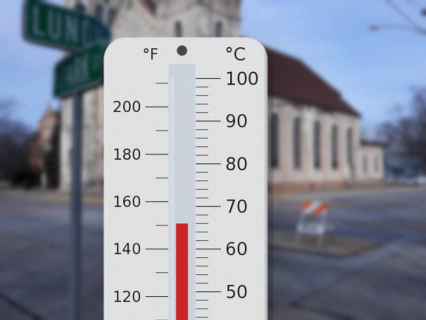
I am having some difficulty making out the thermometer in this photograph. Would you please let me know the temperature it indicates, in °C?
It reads 66 °C
